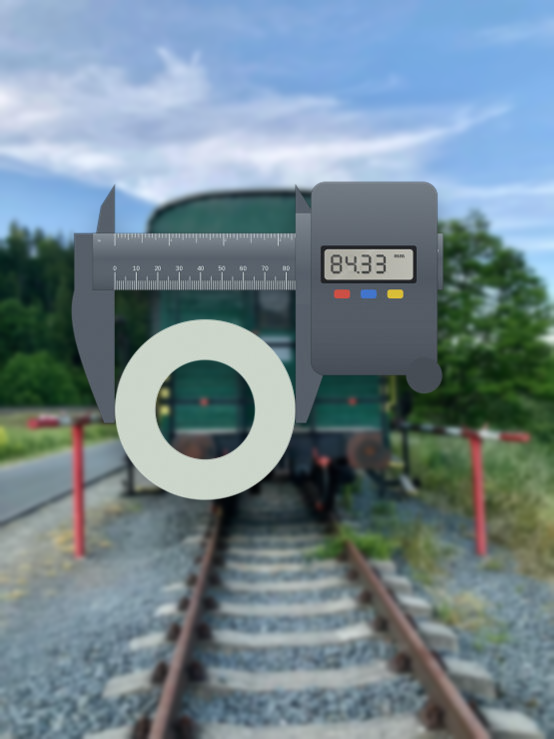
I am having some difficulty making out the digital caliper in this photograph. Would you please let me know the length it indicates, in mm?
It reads 84.33 mm
